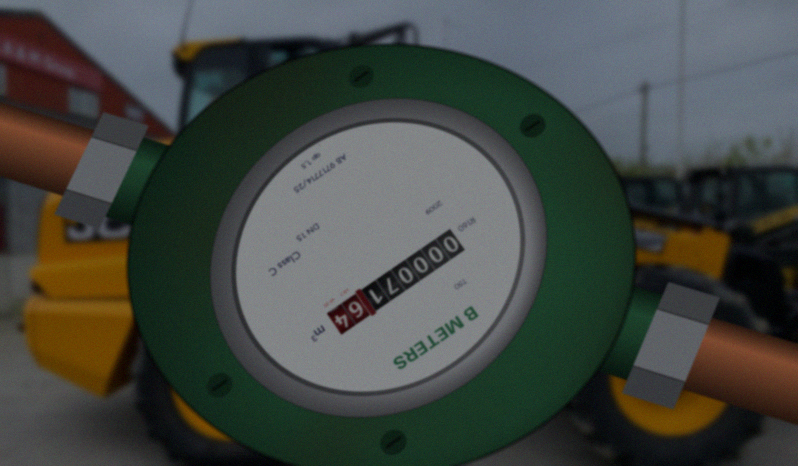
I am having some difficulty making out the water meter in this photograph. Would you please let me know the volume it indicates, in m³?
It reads 71.64 m³
